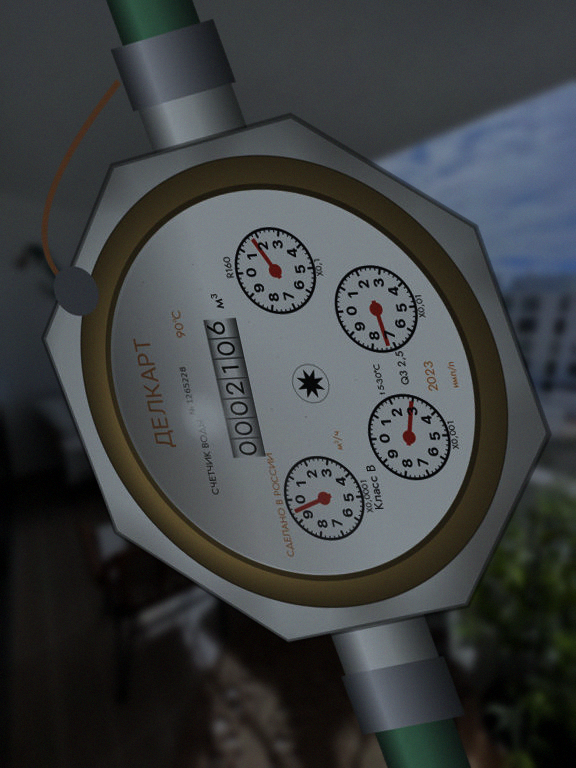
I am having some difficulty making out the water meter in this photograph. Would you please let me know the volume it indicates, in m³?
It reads 2106.1729 m³
